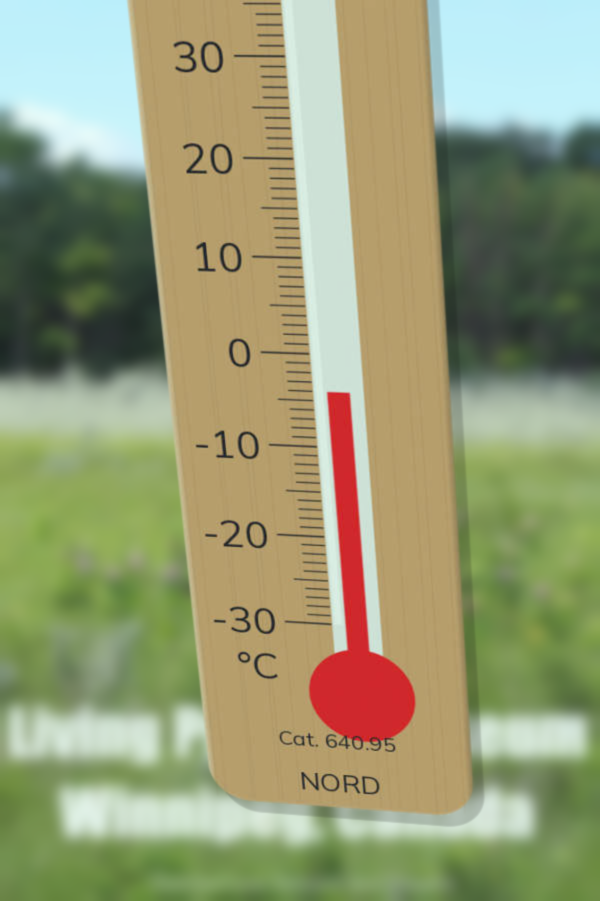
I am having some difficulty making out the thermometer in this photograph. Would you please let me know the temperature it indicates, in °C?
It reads -4 °C
